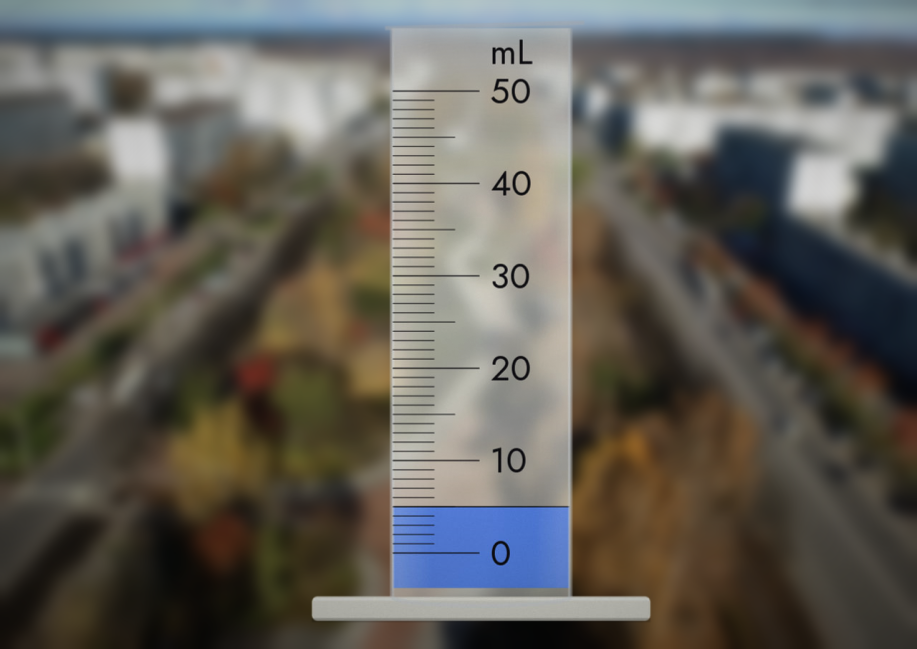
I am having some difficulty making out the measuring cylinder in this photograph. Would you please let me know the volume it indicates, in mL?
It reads 5 mL
